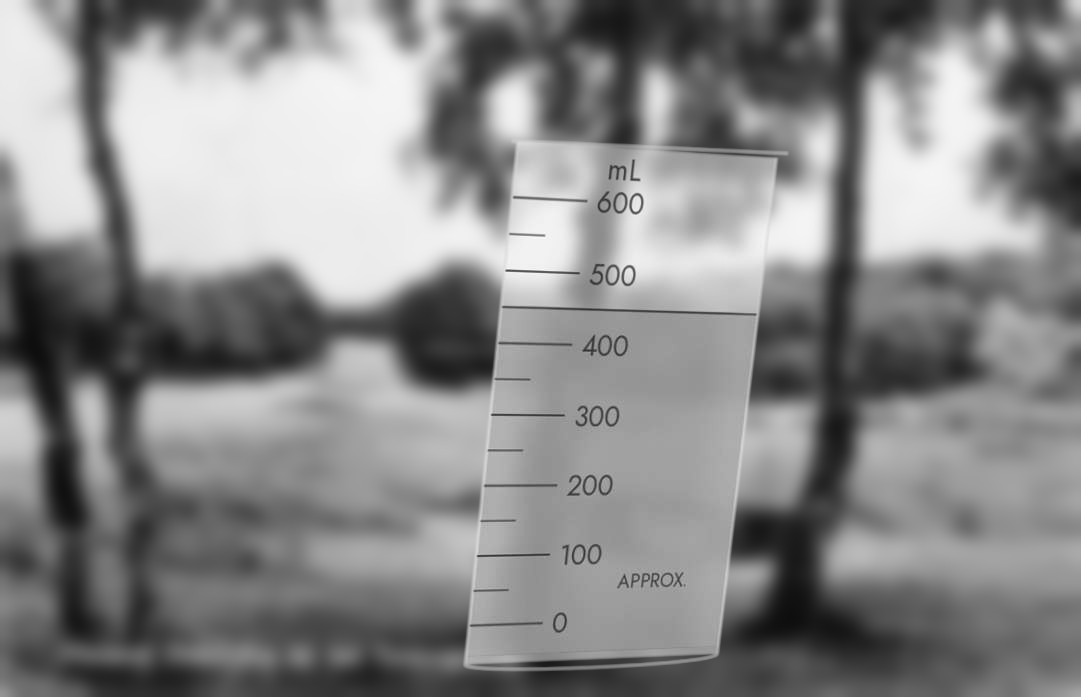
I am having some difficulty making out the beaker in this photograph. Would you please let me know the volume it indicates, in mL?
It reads 450 mL
